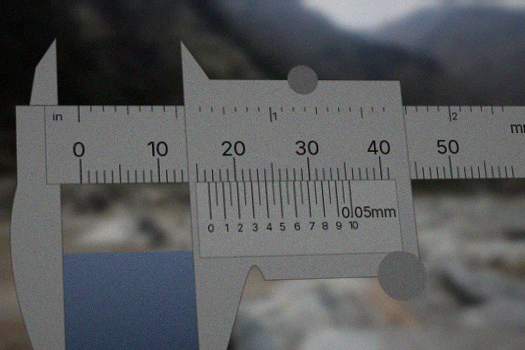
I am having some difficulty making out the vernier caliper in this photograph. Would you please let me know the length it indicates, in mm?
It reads 16.4 mm
